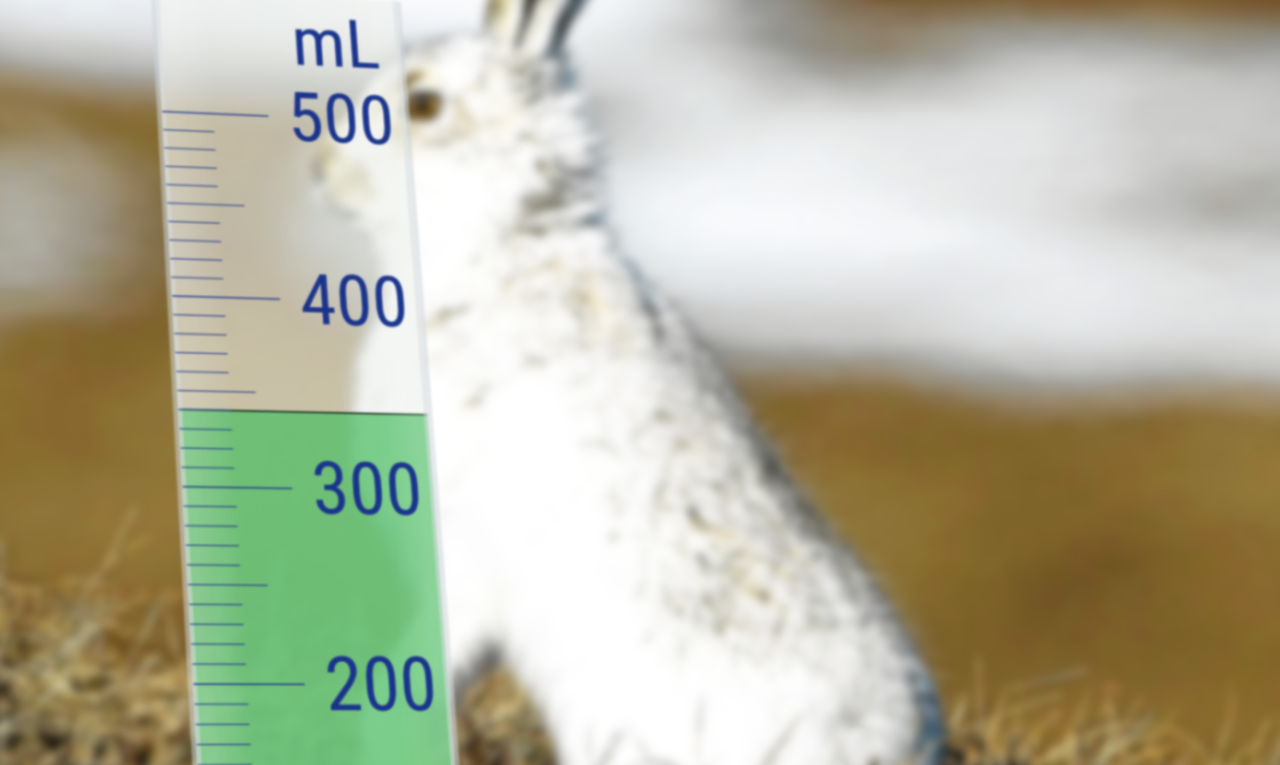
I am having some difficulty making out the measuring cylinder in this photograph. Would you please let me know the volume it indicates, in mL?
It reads 340 mL
